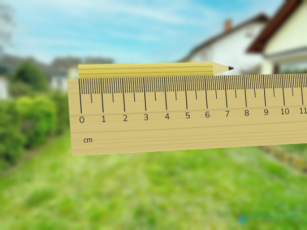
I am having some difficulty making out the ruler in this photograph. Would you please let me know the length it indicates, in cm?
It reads 7.5 cm
